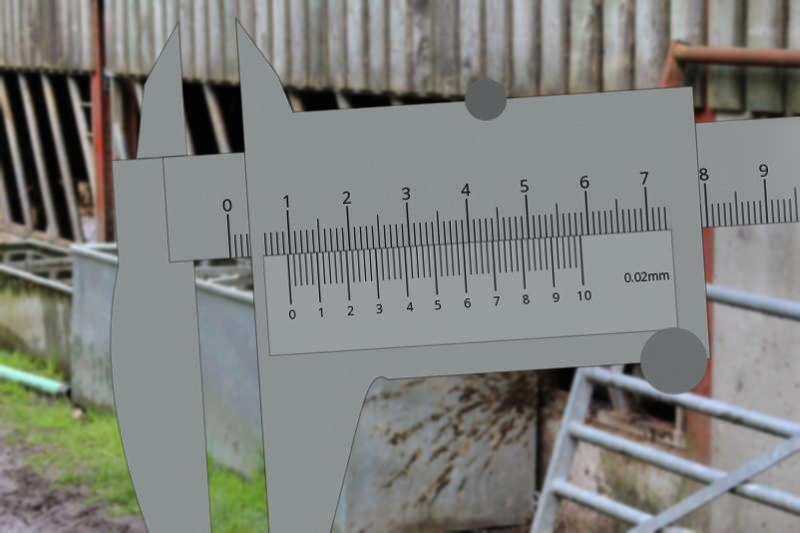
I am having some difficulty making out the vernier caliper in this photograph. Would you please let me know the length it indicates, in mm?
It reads 9.6 mm
